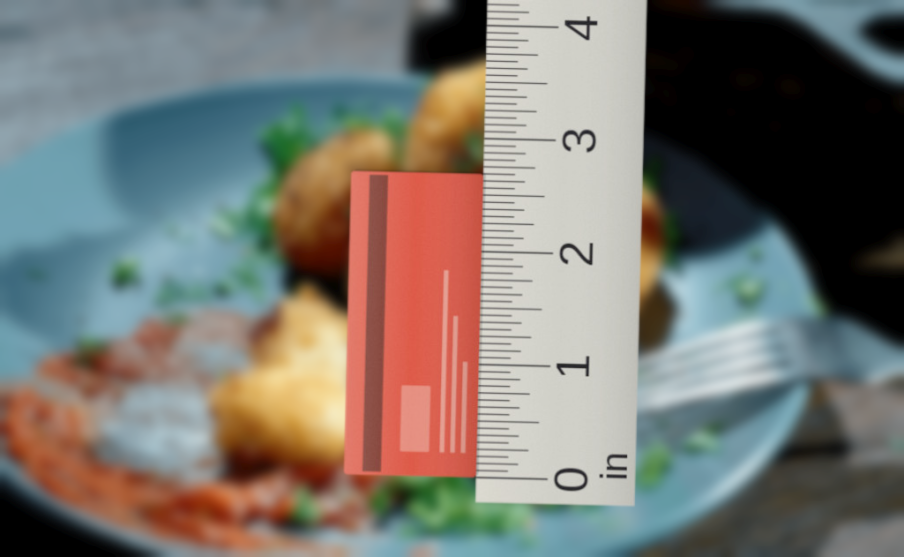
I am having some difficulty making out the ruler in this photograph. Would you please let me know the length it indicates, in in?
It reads 2.6875 in
